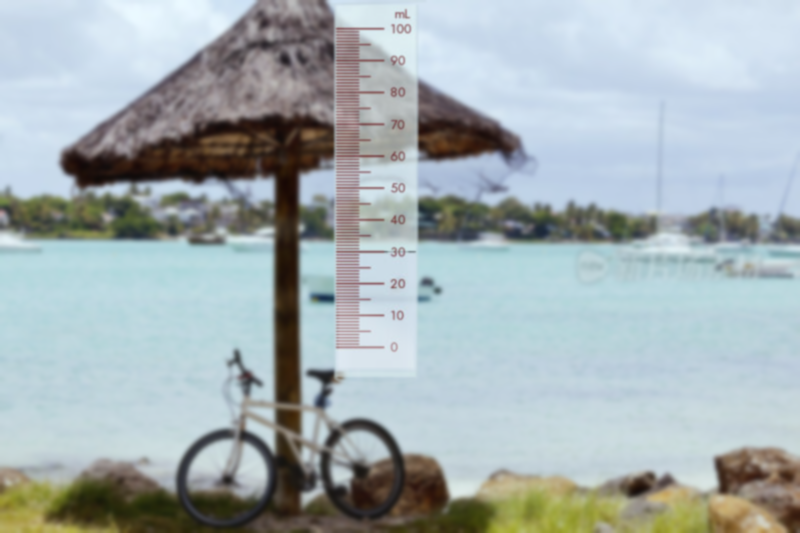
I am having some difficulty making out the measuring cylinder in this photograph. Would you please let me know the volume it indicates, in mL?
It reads 30 mL
